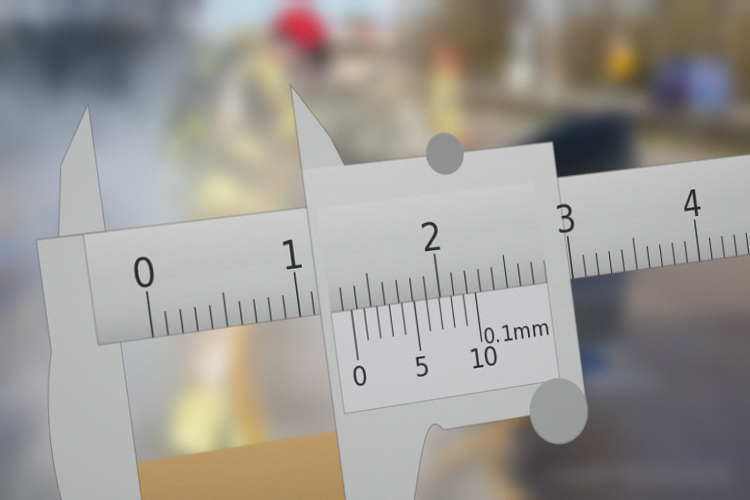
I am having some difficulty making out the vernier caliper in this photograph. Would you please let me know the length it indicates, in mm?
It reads 13.6 mm
